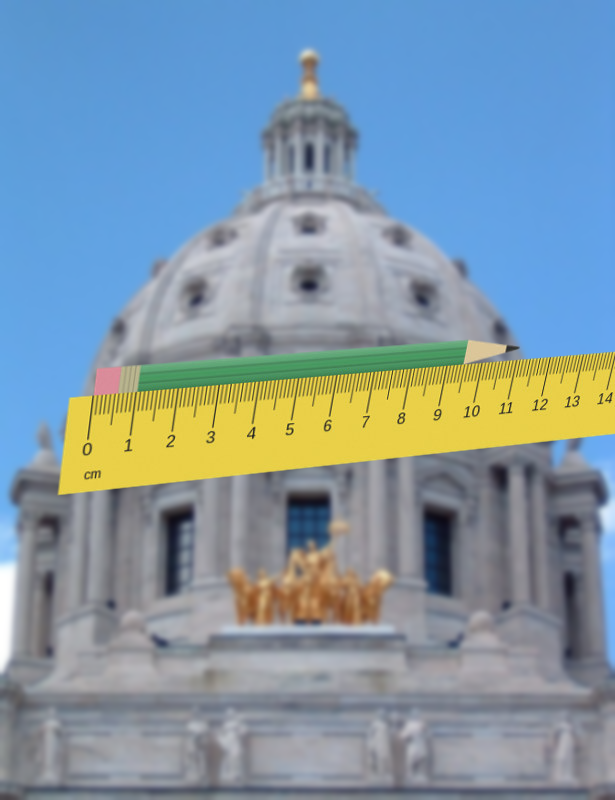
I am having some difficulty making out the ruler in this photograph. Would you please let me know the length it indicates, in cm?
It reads 11 cm
